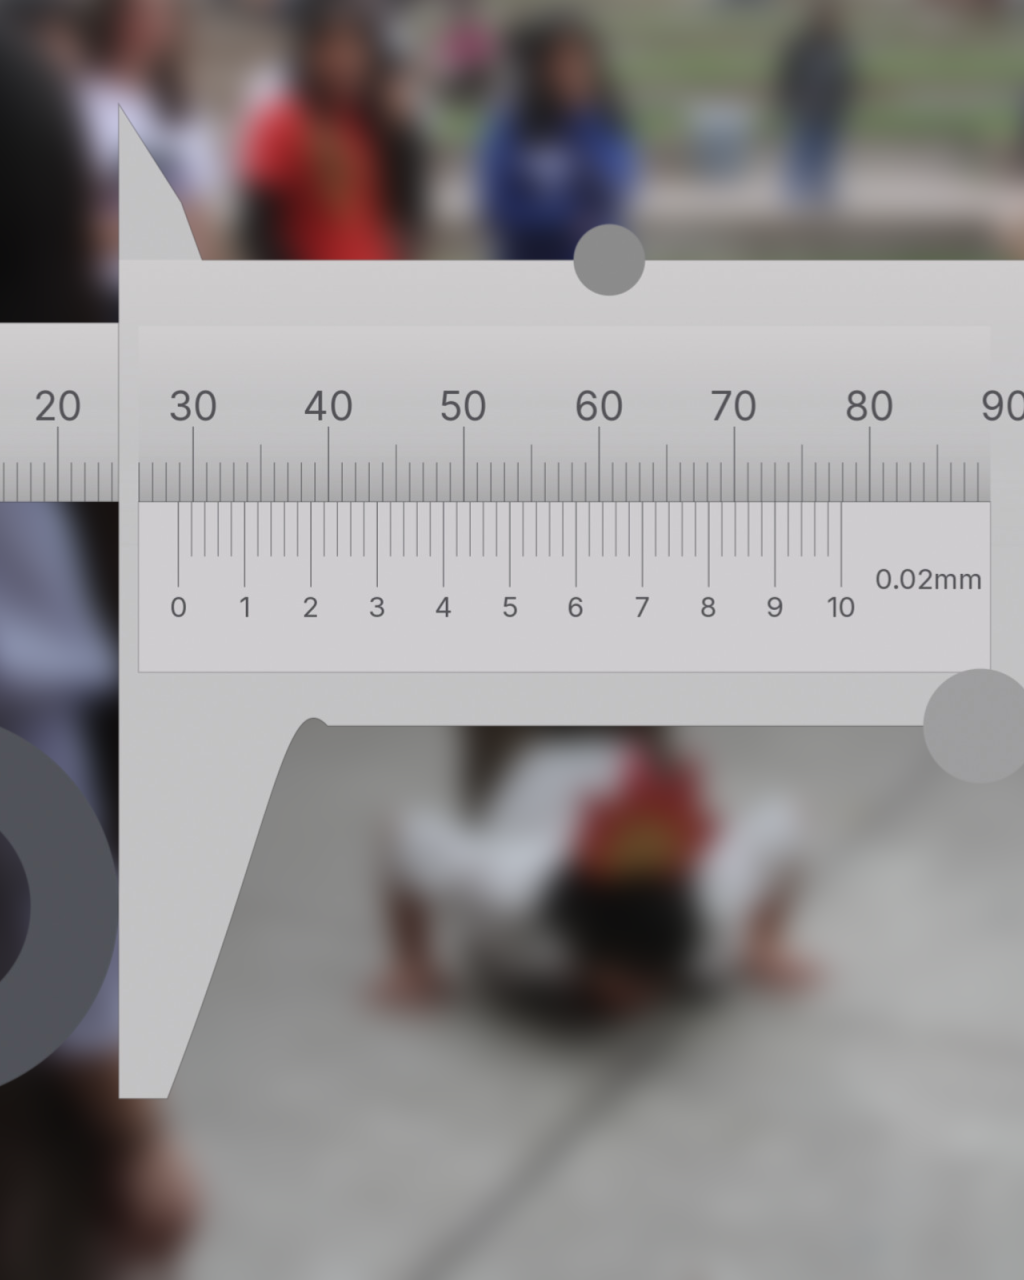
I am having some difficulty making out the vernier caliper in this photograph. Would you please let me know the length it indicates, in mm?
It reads 28.9 mm
